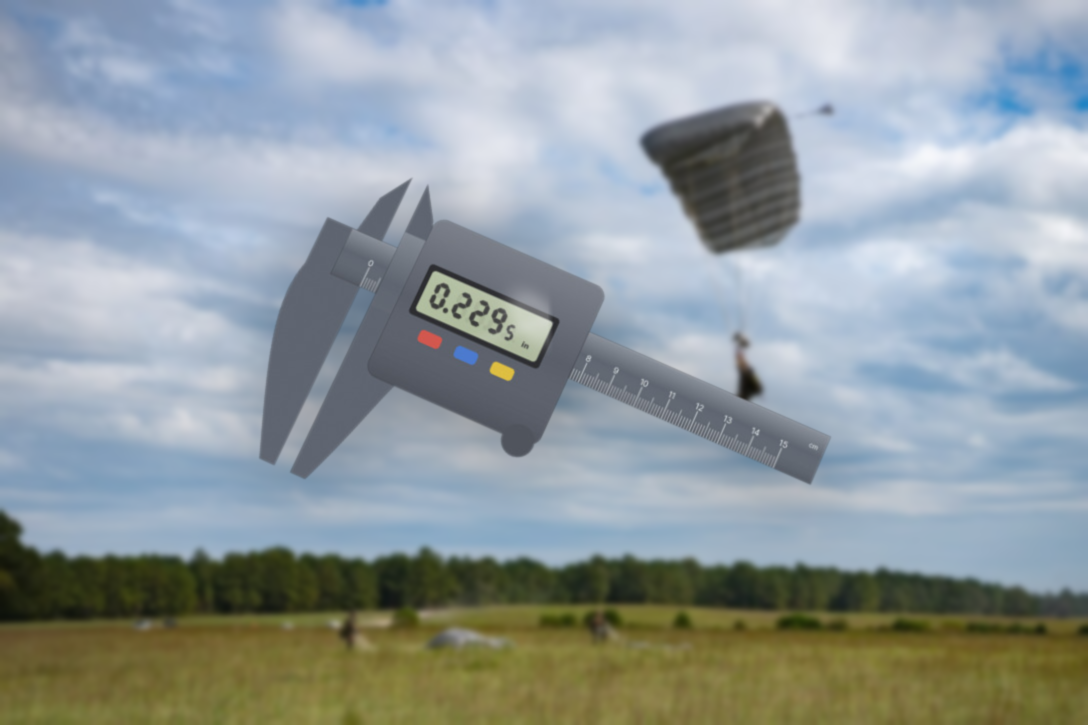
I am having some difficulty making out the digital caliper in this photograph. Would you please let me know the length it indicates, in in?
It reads 0.2295 in
